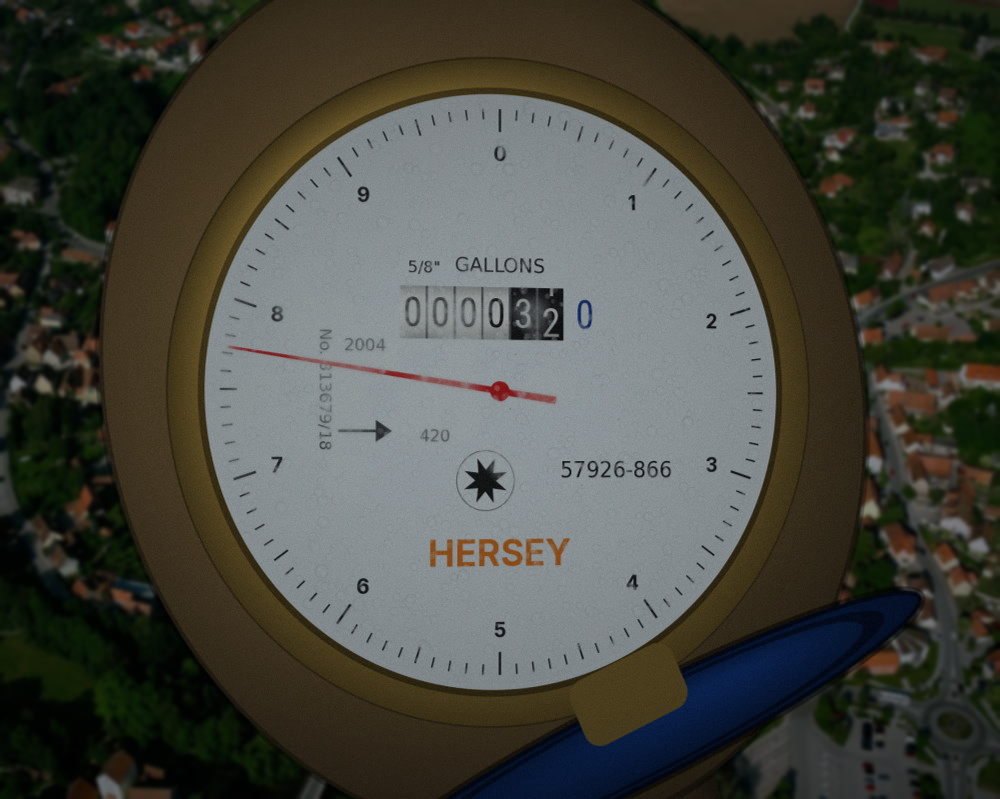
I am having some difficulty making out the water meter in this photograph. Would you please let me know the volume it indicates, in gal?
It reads 317.7 gal
